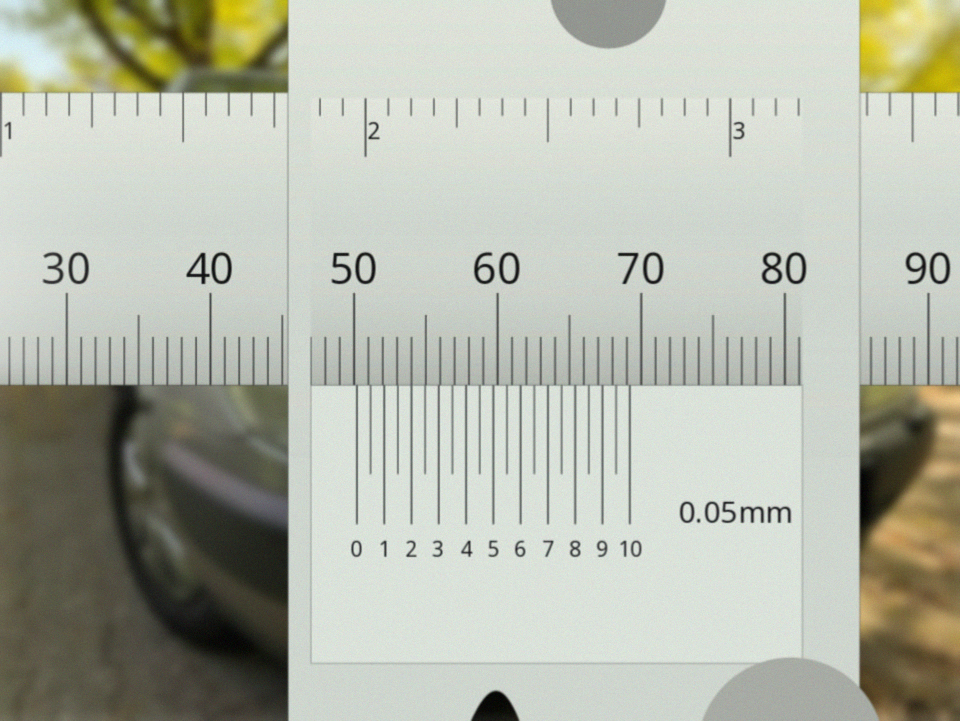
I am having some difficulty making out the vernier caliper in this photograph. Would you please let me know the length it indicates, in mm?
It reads 50.2 mm
